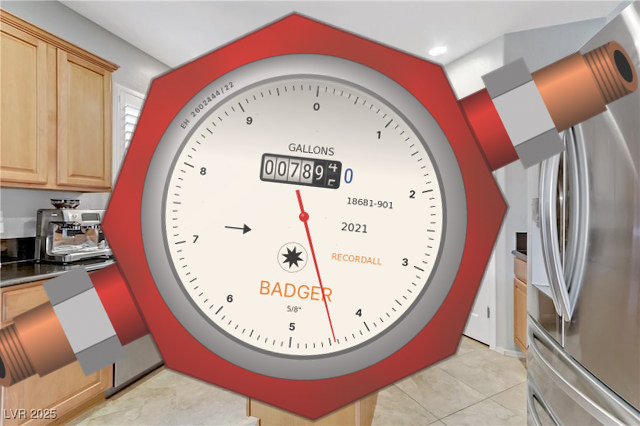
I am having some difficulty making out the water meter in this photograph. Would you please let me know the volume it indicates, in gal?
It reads 78944.4 gal
